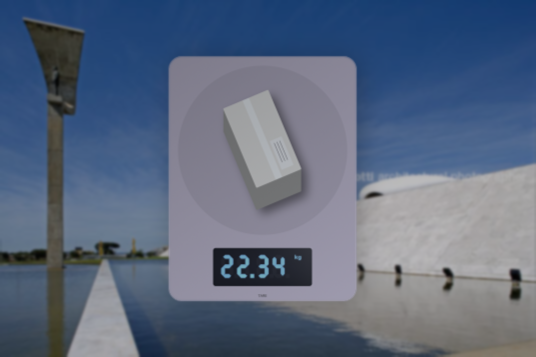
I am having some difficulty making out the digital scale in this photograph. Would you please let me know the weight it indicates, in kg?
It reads 22.34 kg
